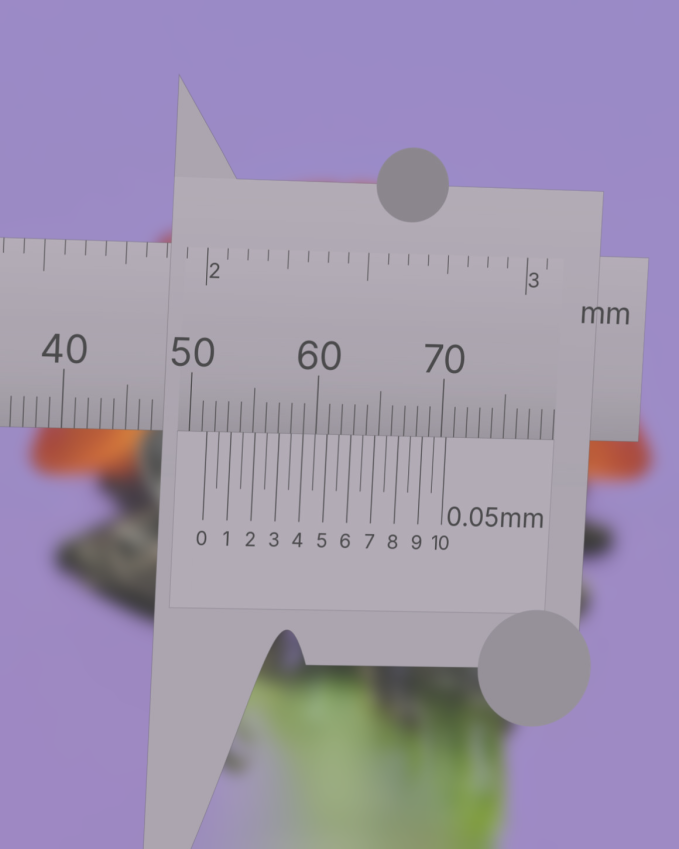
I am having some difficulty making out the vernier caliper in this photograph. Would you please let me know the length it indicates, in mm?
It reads 51.4 mm
